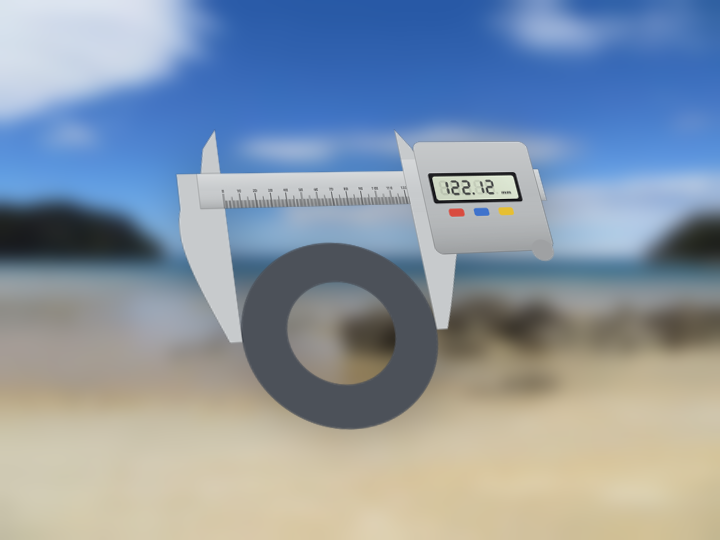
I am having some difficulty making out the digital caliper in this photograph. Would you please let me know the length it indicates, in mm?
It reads 122.12 mm
